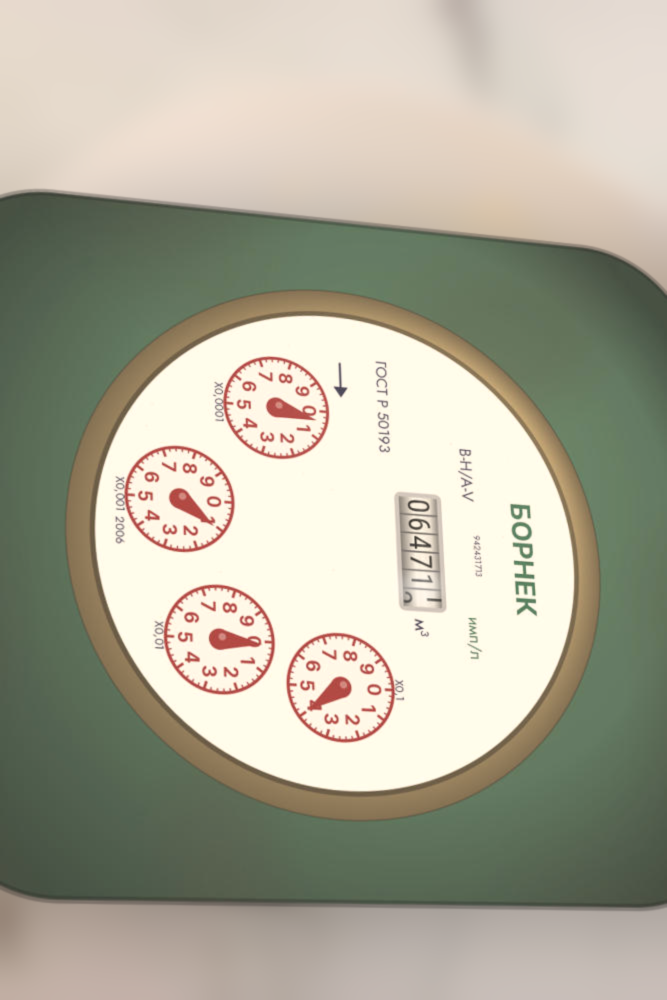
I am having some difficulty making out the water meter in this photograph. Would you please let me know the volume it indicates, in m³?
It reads 64711.4010 m³
